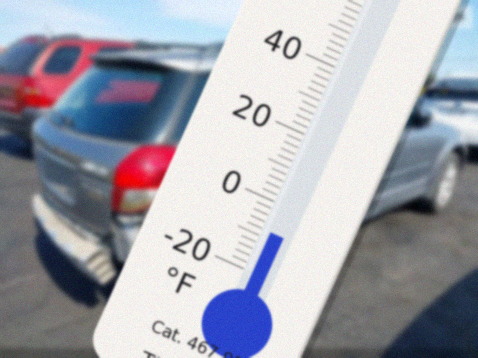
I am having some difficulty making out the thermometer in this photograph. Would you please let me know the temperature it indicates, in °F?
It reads -8 °F
